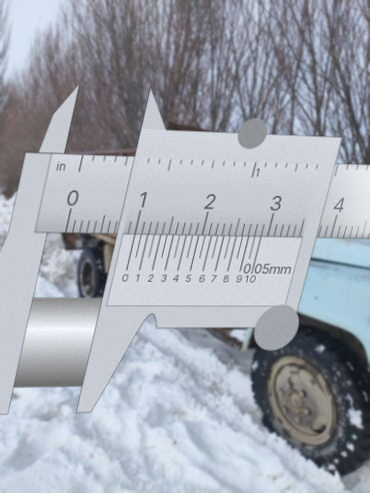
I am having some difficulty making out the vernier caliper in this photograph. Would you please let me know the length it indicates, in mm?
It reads 10.0 mm
